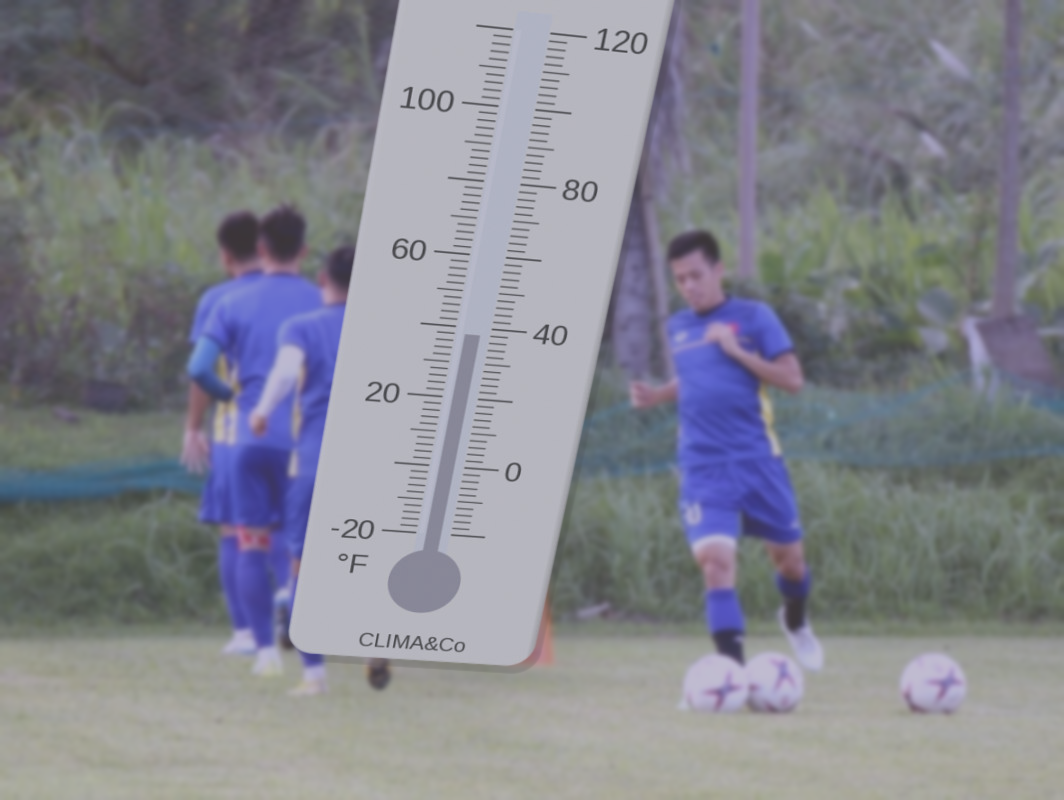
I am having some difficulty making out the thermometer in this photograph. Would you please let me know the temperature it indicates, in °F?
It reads 38 °F
